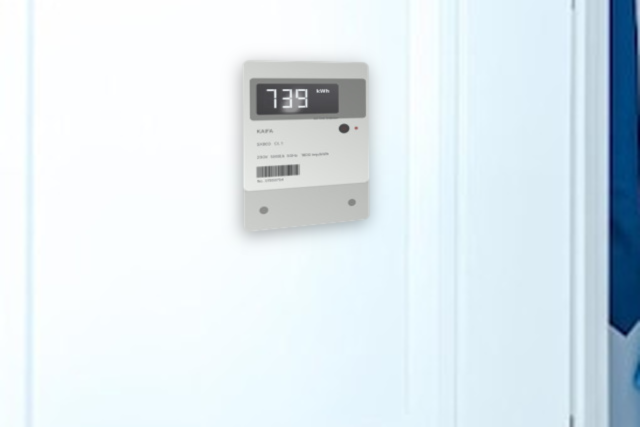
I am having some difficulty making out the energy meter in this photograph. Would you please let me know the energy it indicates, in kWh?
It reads 739 kWh
